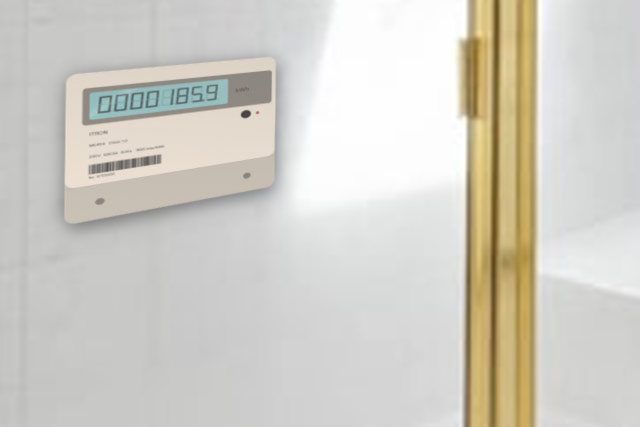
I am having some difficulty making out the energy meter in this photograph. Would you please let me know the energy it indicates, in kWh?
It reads 185.9 kWh
